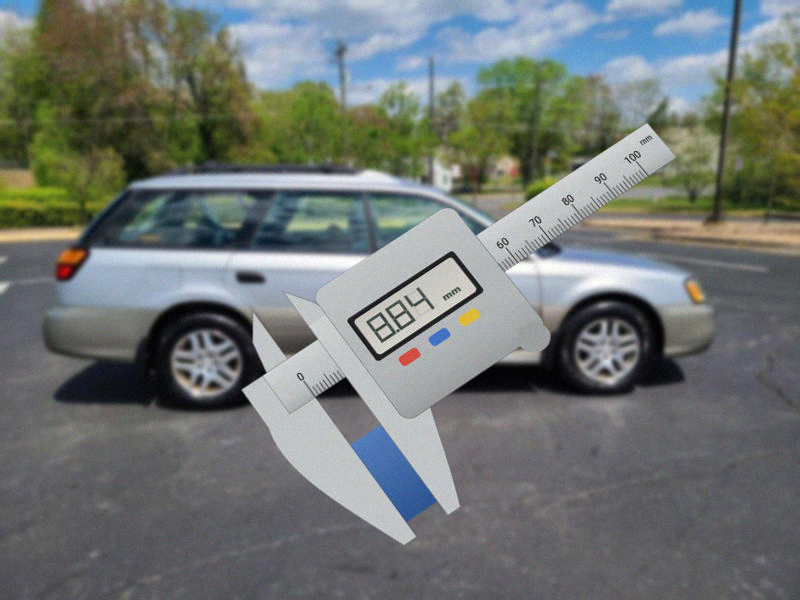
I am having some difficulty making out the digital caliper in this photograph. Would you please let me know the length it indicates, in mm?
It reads 8.84 mm
